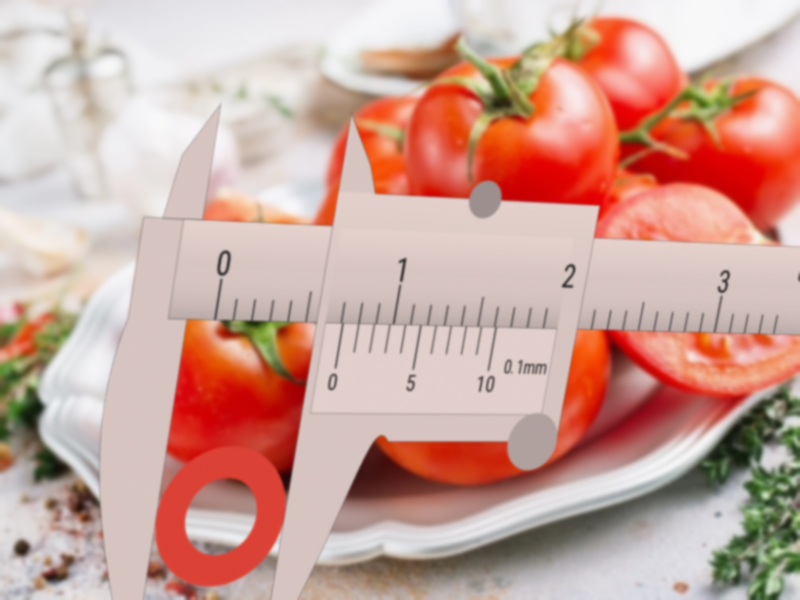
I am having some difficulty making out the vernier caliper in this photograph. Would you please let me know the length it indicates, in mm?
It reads 7.1 mm
